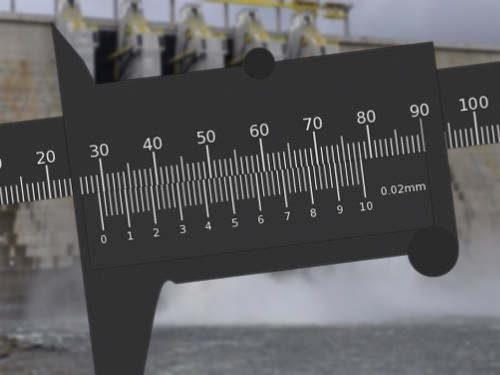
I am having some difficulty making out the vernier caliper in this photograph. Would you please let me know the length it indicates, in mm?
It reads 29.0 mm
